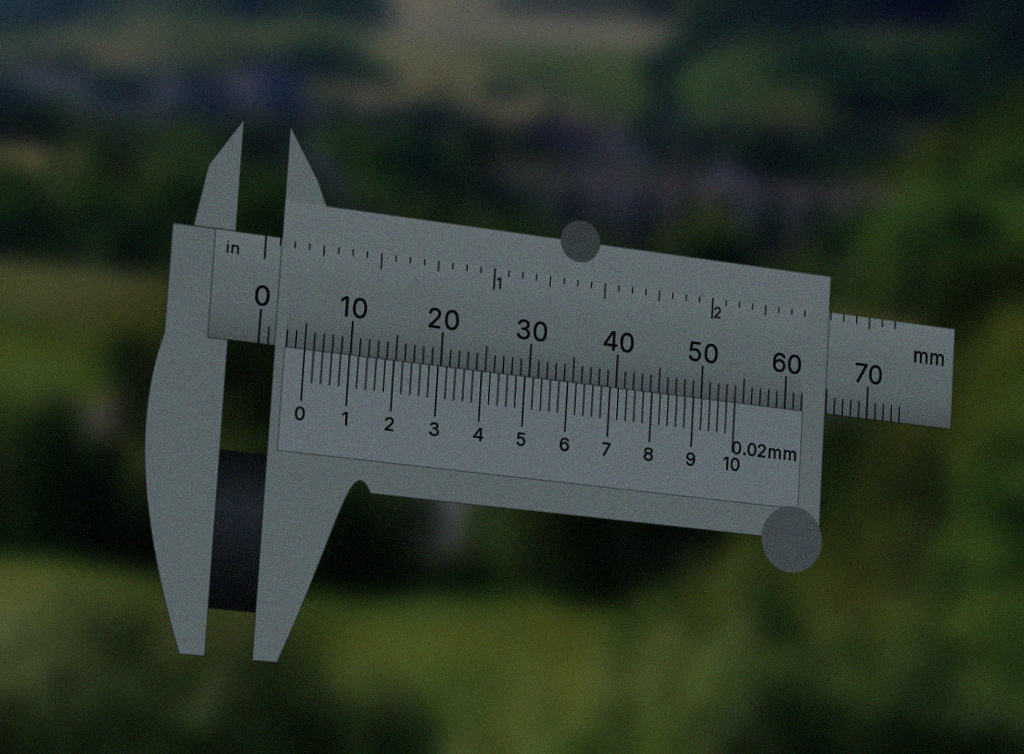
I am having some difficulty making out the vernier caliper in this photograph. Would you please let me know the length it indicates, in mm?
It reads 5.0 mm
